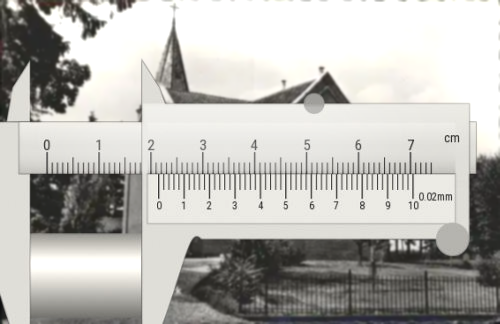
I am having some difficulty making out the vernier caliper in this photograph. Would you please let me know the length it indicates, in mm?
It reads 21.5 mm
